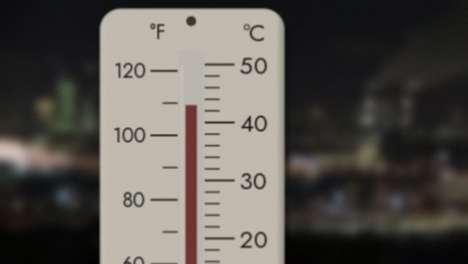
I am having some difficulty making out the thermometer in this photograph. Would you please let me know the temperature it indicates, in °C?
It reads 43 °C
